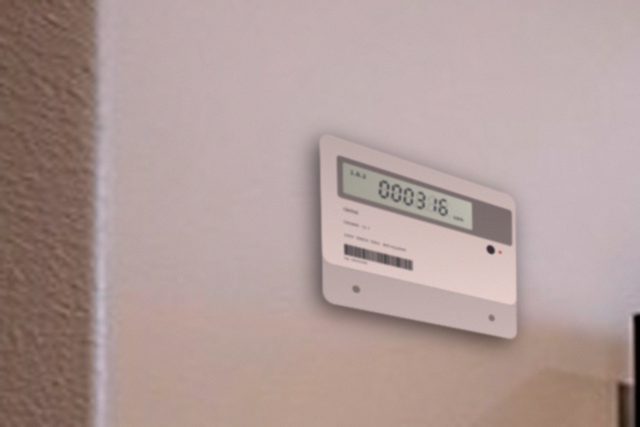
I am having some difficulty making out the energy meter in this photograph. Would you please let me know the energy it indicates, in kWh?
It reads 316 kWh
